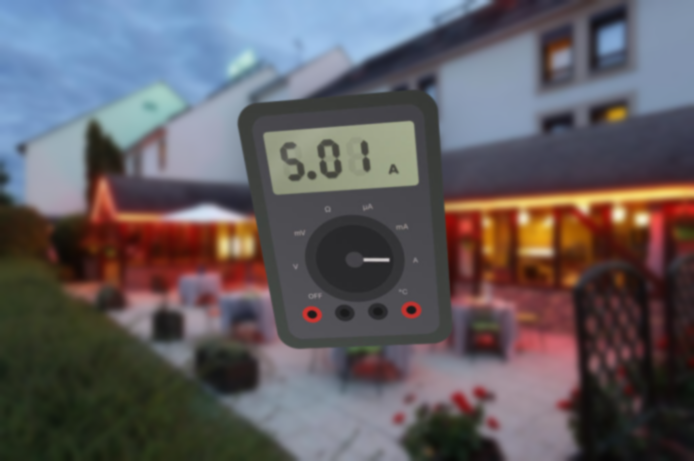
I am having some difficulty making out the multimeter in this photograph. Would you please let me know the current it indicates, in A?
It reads 5.01 A
